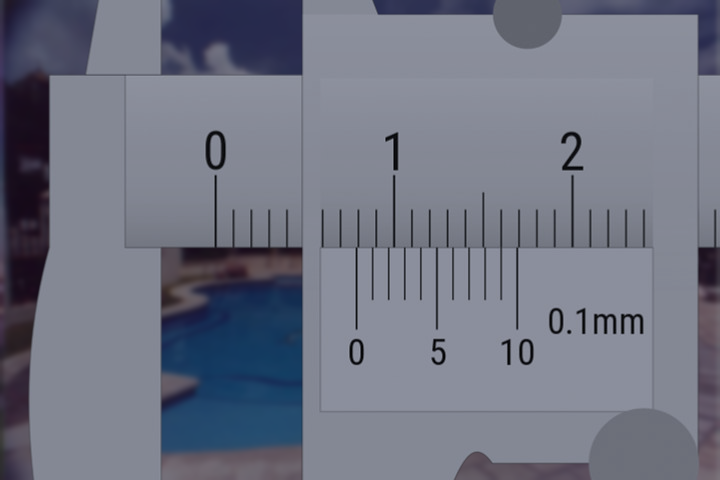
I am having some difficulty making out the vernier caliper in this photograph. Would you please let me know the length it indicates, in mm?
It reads 7.9 mm
